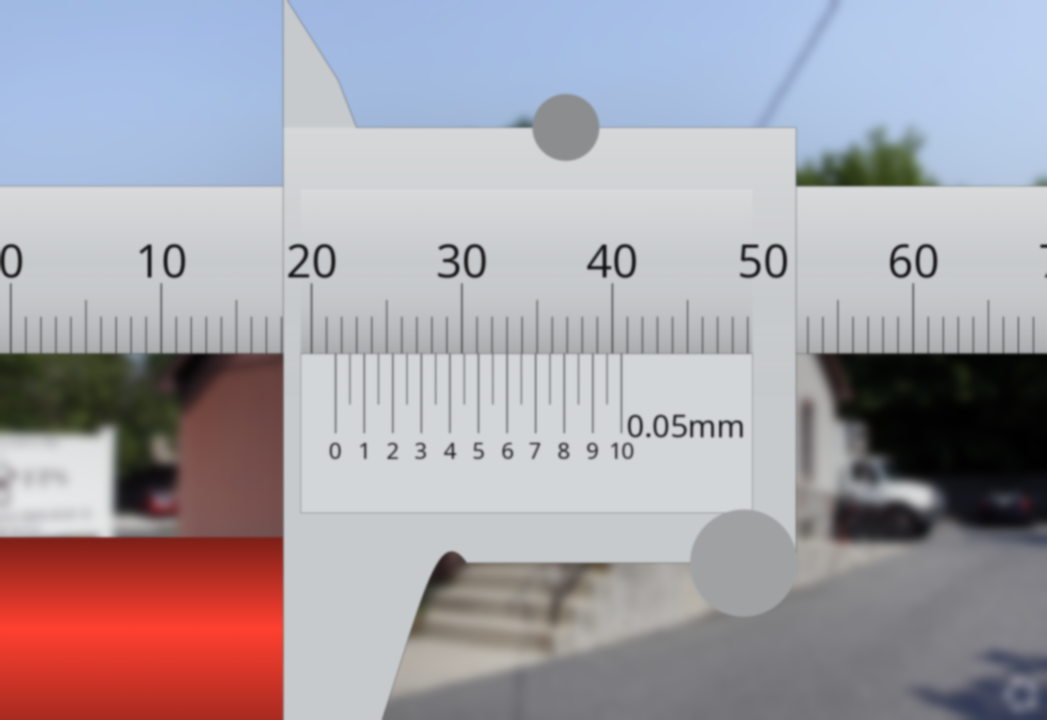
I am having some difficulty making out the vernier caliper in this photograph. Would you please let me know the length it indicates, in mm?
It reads 21.6 mm
